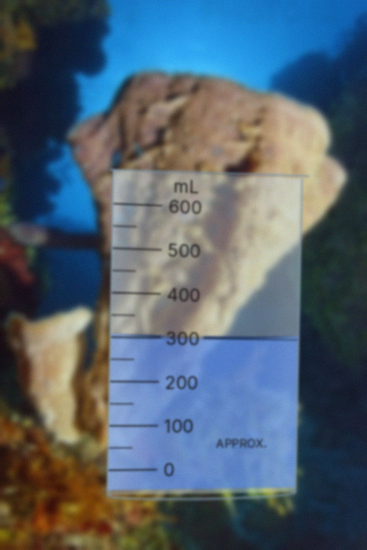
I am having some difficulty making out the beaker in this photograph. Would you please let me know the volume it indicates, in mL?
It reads 300 mL
